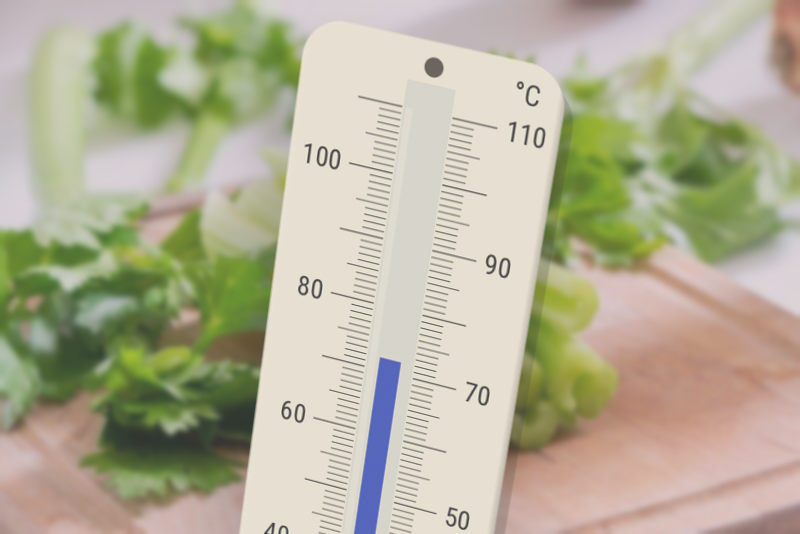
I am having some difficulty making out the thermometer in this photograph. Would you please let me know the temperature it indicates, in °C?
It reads 72 °C
